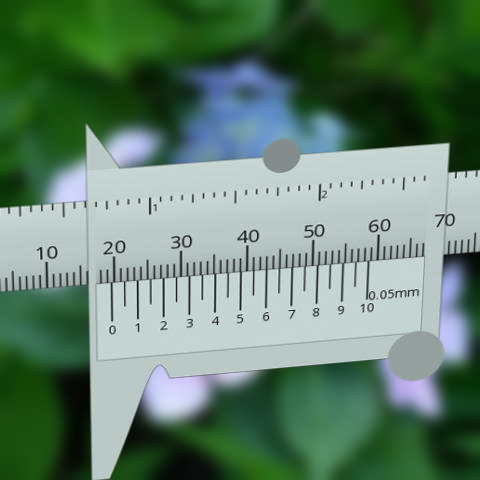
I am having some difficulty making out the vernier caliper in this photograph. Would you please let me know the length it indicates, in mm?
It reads 19.6 mm
